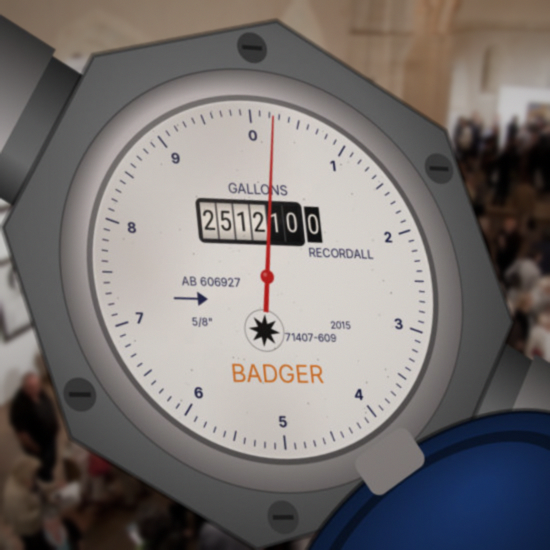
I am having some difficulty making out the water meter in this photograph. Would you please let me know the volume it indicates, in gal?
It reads 2512100.2 gal
